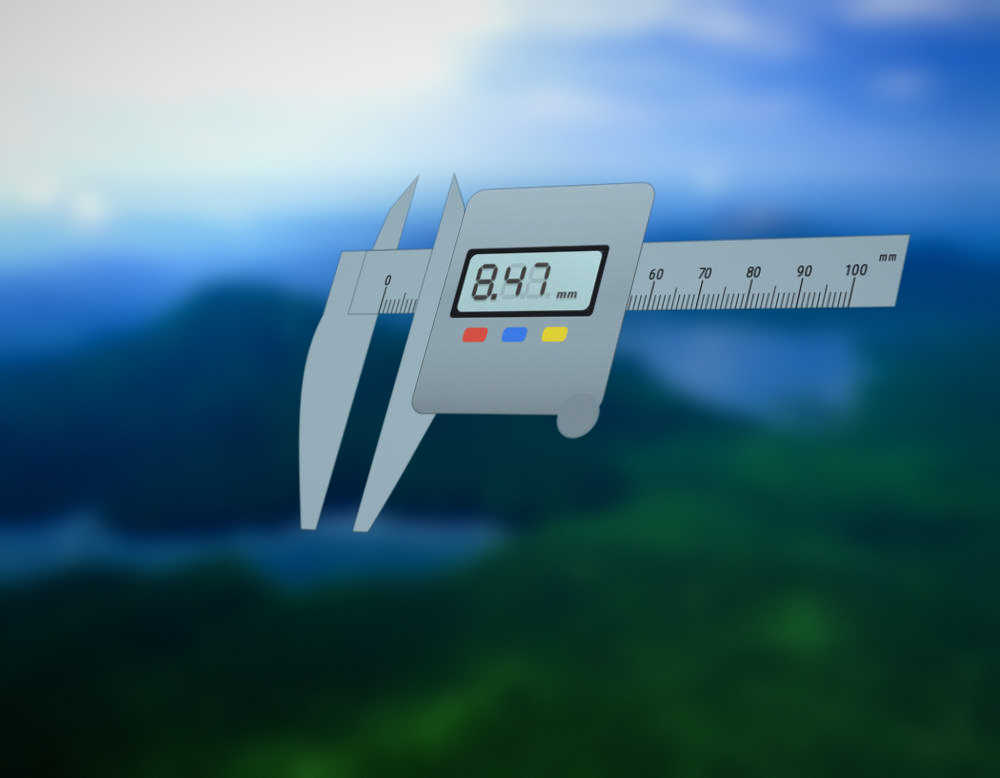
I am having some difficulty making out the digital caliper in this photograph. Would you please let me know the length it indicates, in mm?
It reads 8.47 mm
